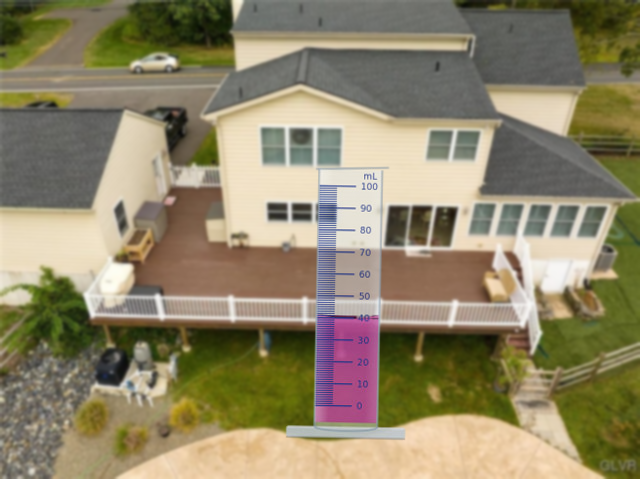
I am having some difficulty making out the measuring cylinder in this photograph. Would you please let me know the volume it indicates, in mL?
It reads 40 mL
